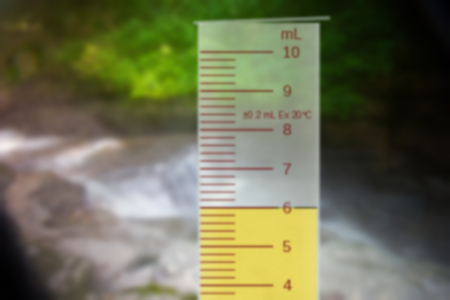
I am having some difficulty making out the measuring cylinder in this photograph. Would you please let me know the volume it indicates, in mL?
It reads 6 mL
